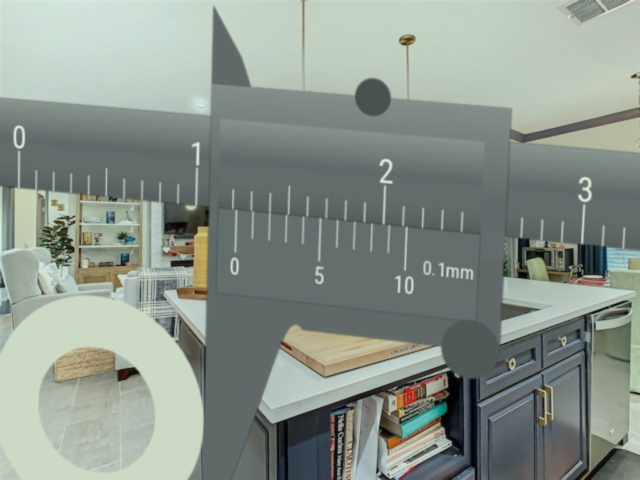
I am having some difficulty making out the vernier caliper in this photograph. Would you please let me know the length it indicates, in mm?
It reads 12.2 mm
